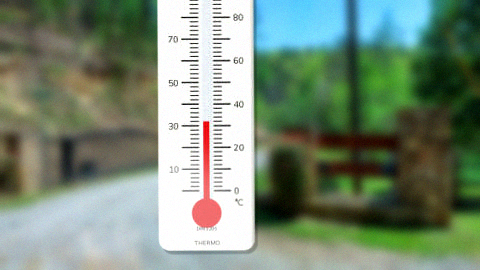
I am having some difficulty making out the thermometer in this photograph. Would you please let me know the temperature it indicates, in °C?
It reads 32 °C
